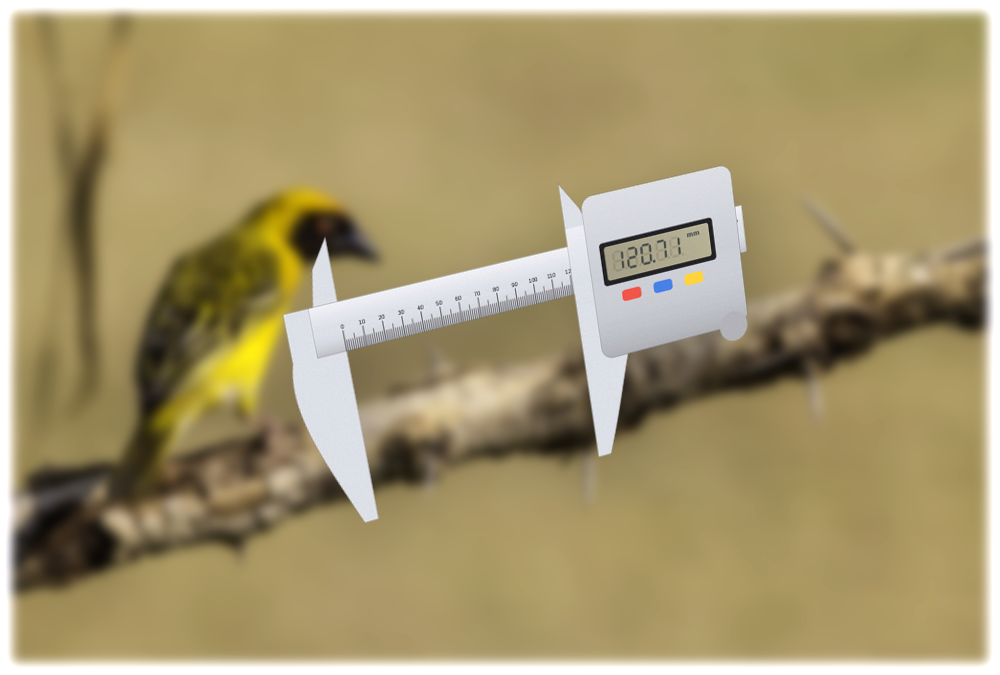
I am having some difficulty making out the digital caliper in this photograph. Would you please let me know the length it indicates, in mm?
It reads 120.71 mm
